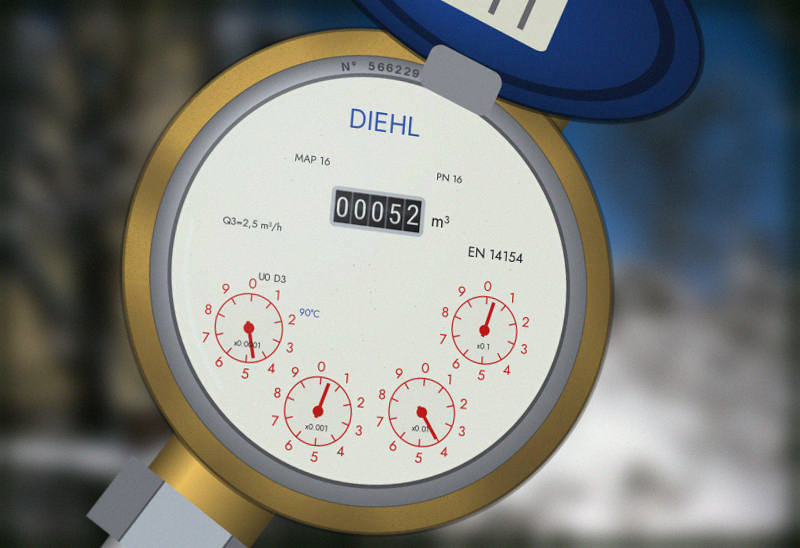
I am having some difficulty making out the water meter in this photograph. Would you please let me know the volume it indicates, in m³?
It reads 52.0404 m³
